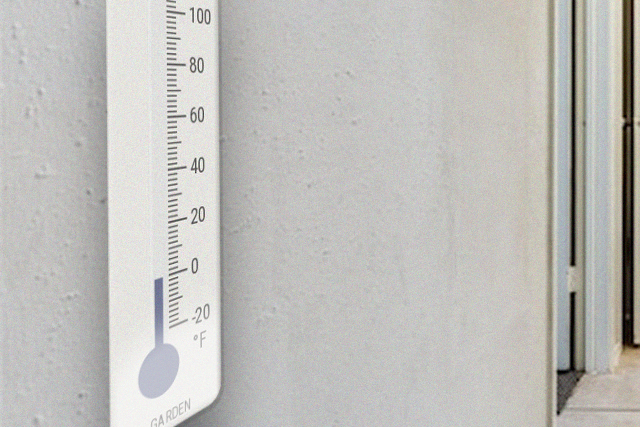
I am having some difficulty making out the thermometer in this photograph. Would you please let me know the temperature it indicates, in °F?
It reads 0 °F
